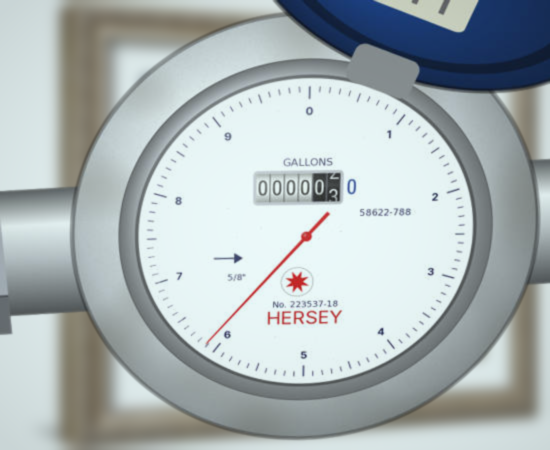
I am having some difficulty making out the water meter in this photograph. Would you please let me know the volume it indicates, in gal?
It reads 26.1 gal
